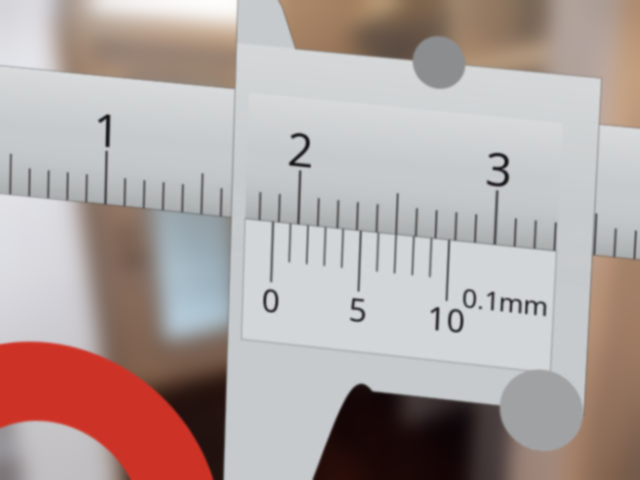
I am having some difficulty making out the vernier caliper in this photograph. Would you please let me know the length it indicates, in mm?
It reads 18.7 mm
